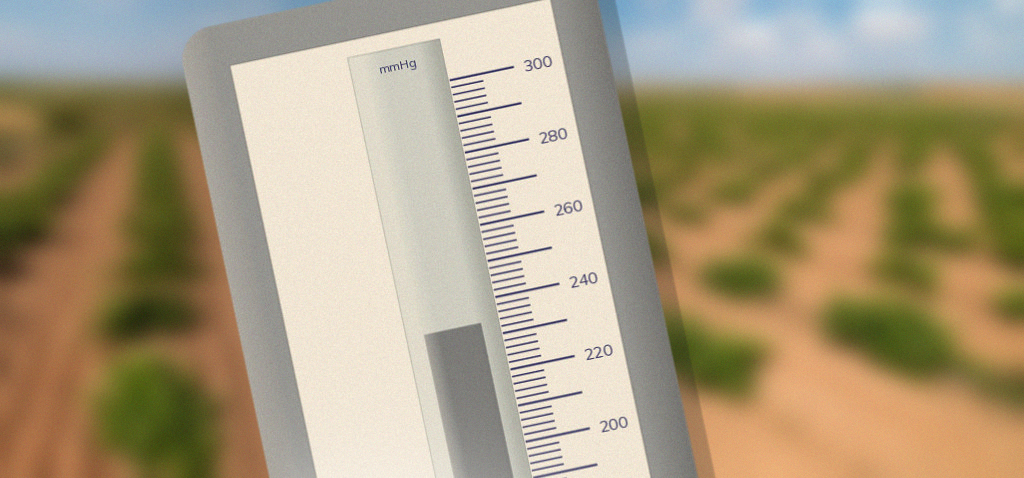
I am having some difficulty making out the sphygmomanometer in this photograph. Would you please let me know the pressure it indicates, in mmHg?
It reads 234 mmHg
